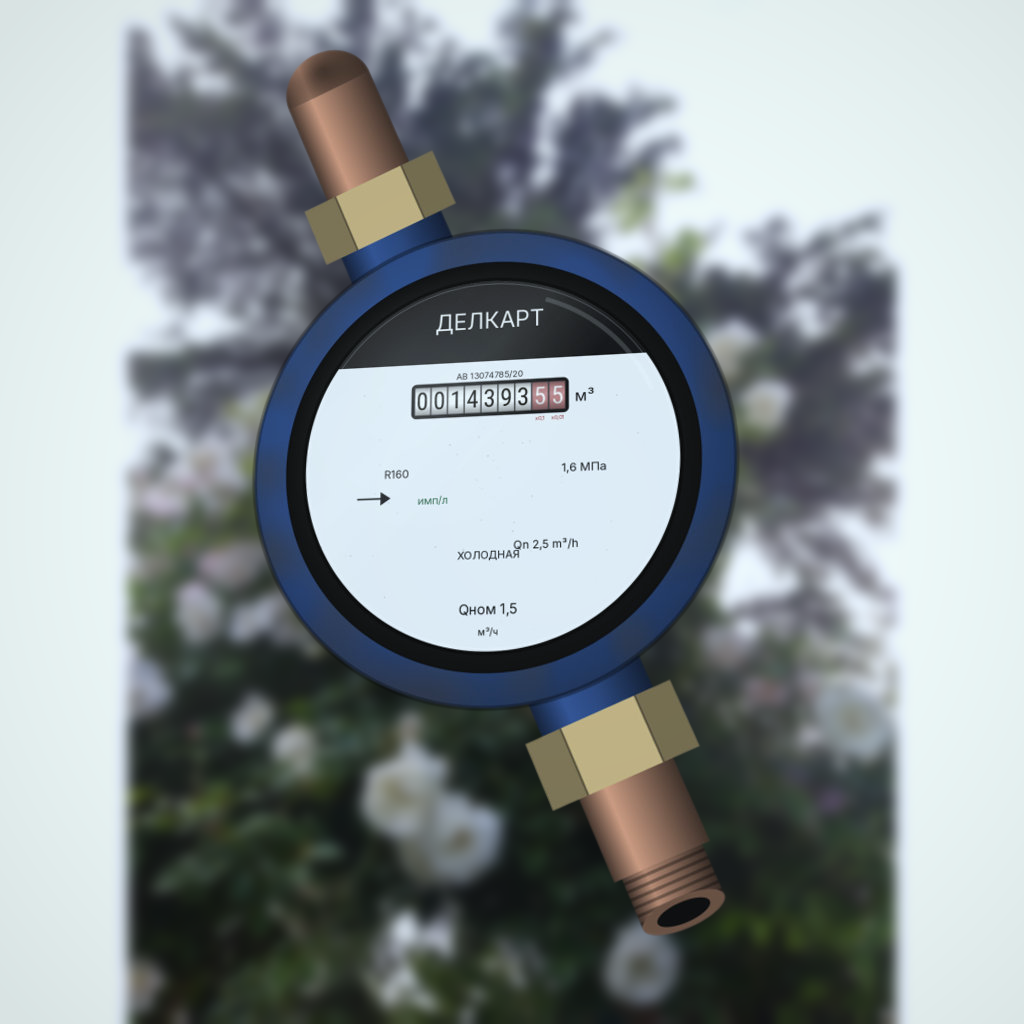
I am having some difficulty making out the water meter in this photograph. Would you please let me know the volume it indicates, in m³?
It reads 14393.55 m³
